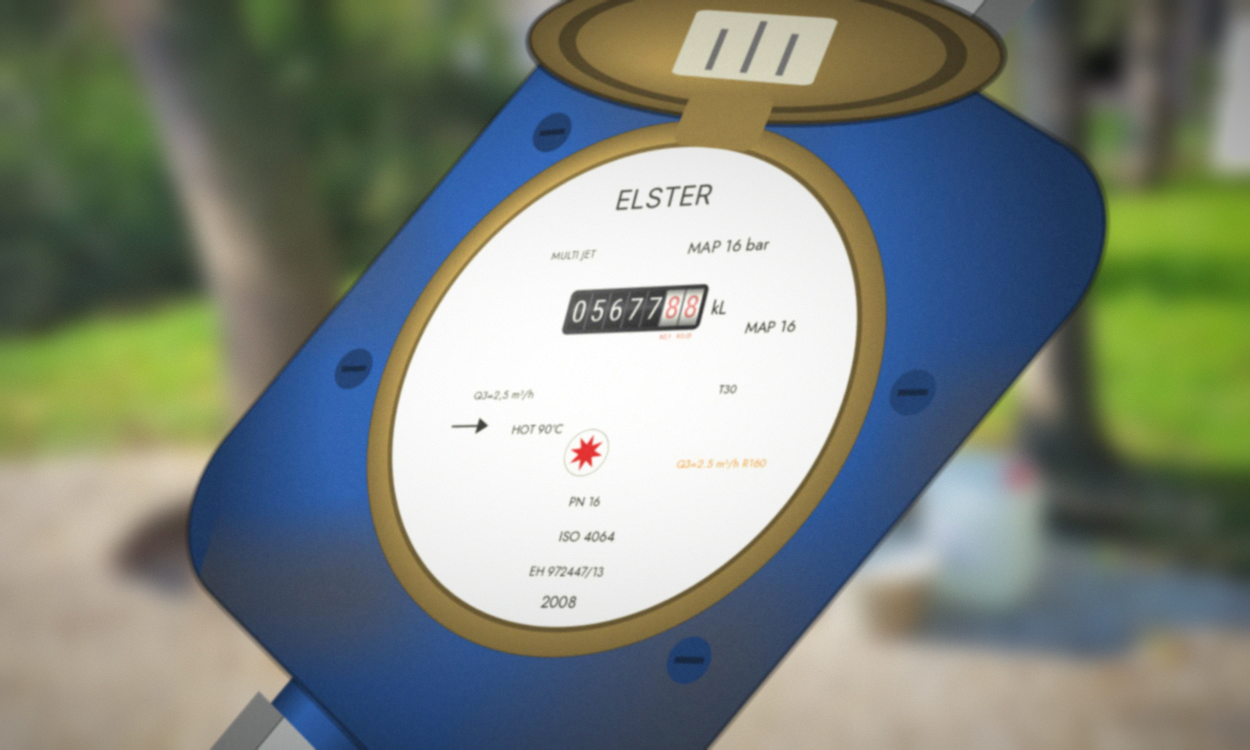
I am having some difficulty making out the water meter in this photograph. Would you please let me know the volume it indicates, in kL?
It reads 5677.88 kL
